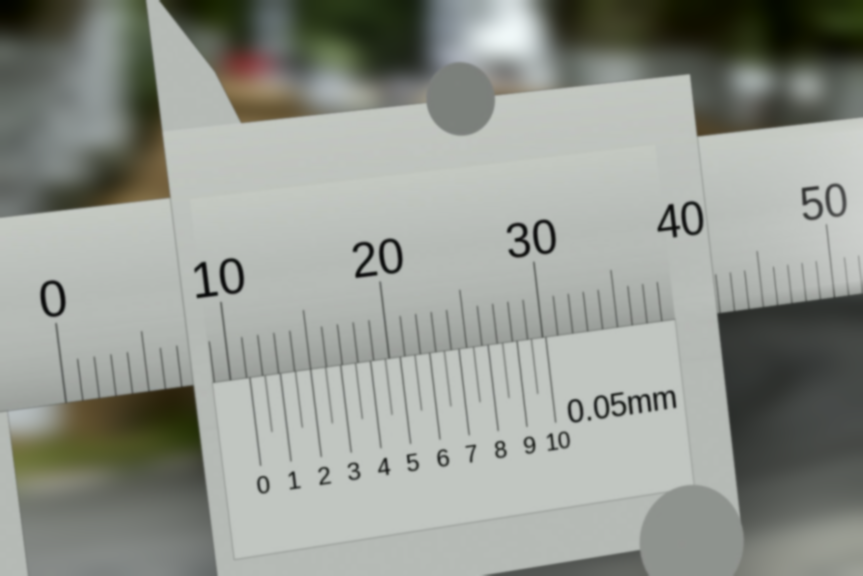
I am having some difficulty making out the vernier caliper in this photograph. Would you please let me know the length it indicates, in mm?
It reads 11.2 mm
